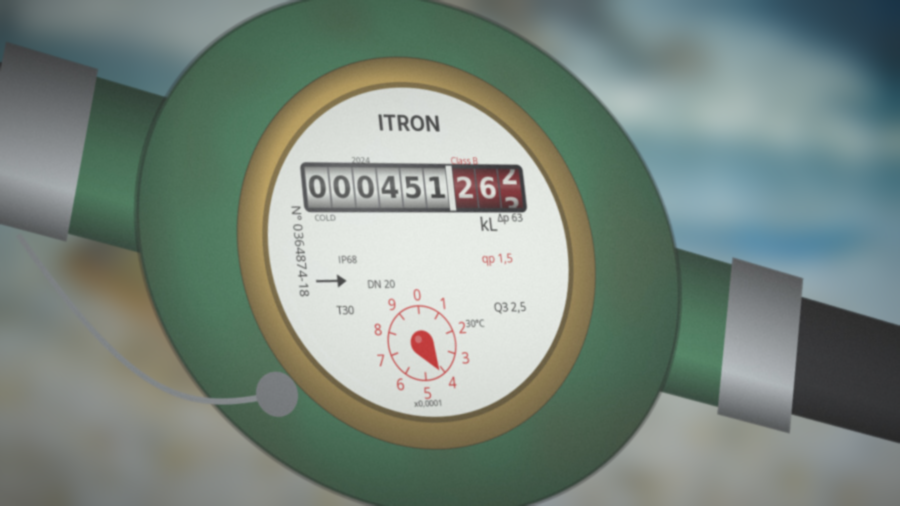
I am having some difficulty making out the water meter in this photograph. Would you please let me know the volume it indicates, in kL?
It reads 451.2624 kL
